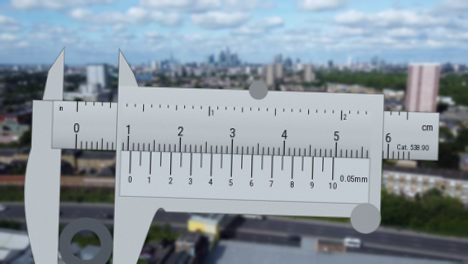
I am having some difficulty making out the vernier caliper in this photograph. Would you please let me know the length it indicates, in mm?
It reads 10.5 mm
